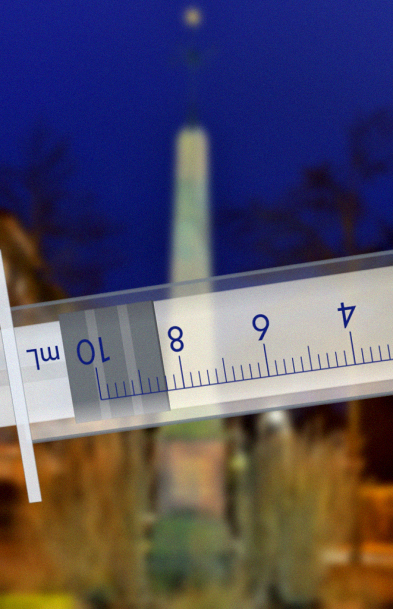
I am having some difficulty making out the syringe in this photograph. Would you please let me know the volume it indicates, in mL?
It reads 8.4 mL
